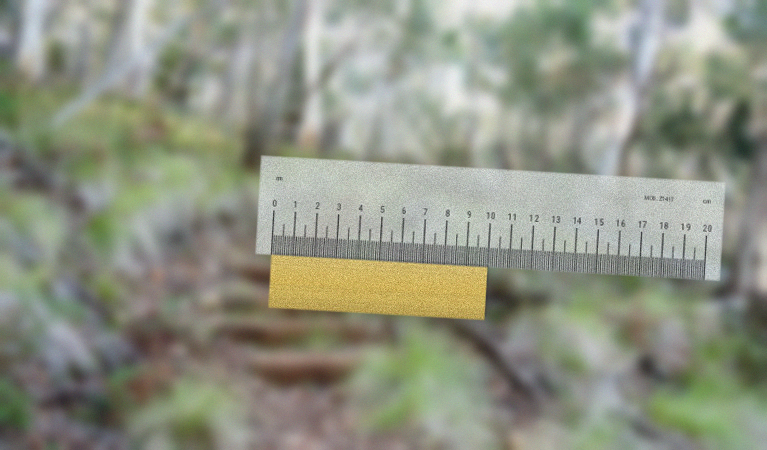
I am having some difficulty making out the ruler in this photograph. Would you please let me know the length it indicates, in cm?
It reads 10 cm
